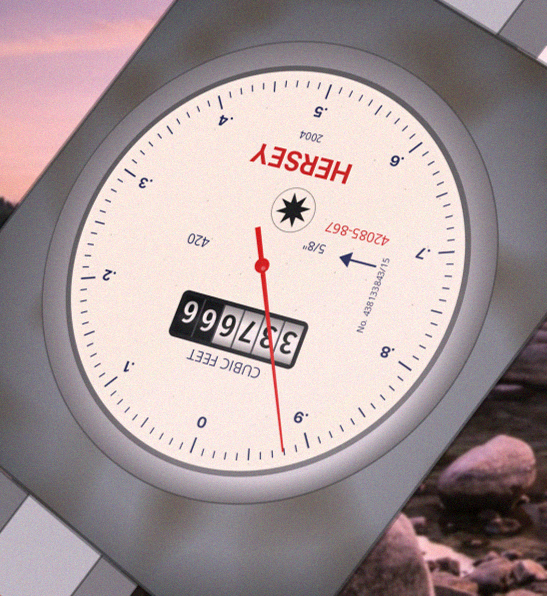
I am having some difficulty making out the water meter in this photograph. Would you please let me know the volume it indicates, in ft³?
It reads 337665.92 ft³
